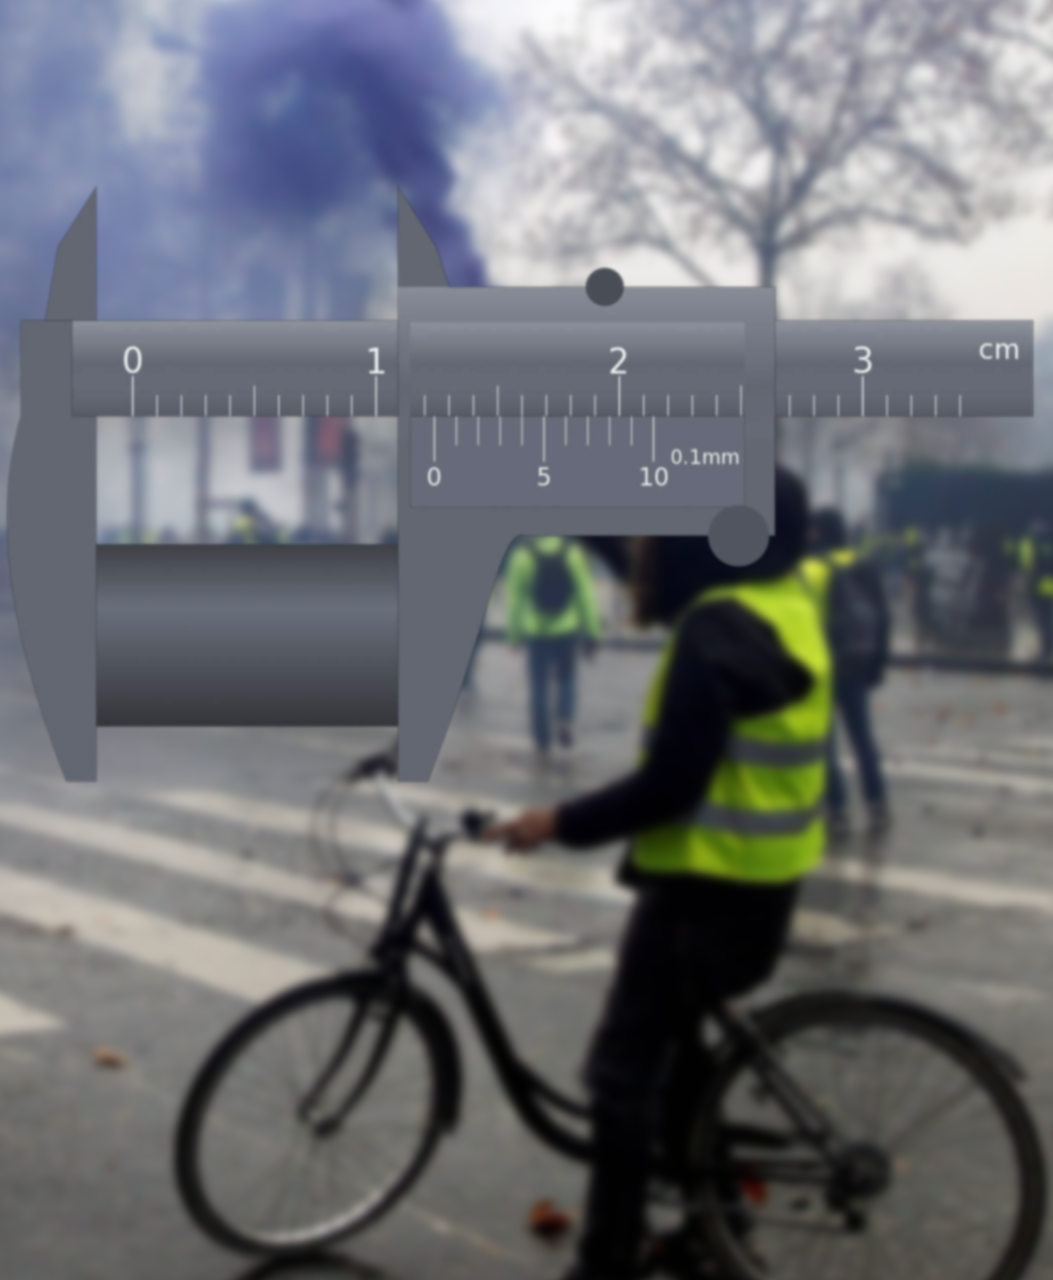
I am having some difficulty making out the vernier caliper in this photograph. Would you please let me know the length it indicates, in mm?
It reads 12.4 mm
